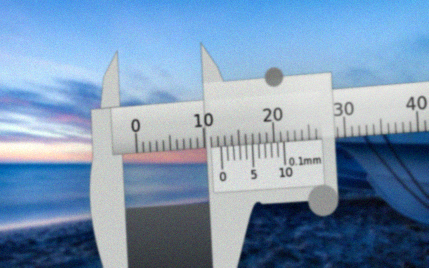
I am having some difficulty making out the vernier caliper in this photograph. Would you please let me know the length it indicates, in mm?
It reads 12.4 mm
